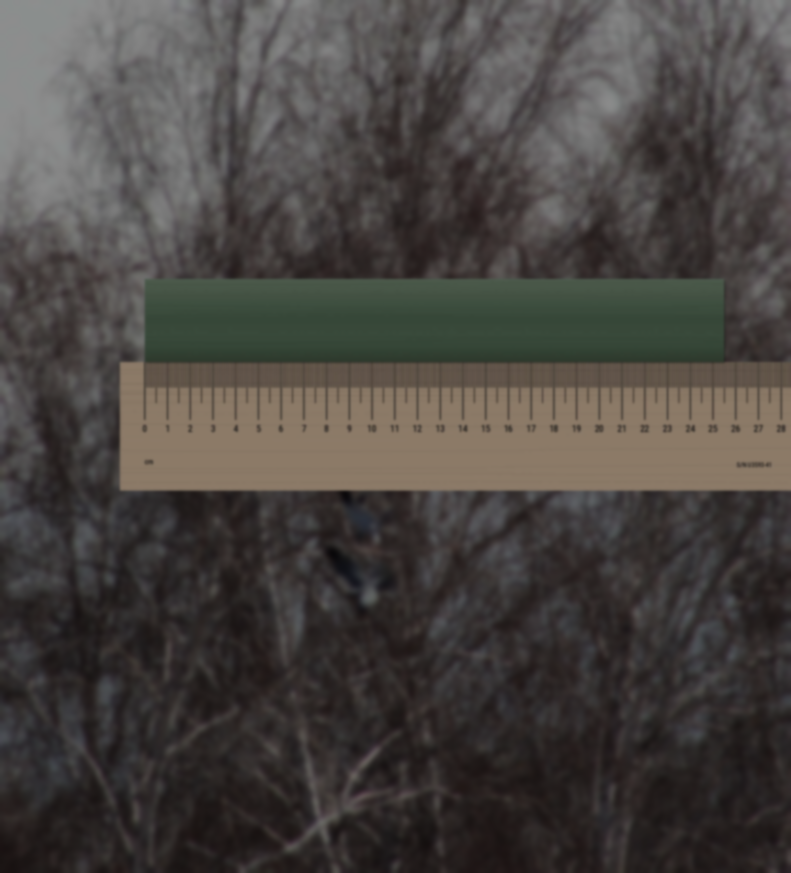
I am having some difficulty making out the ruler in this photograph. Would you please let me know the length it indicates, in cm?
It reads 25.5 cm
